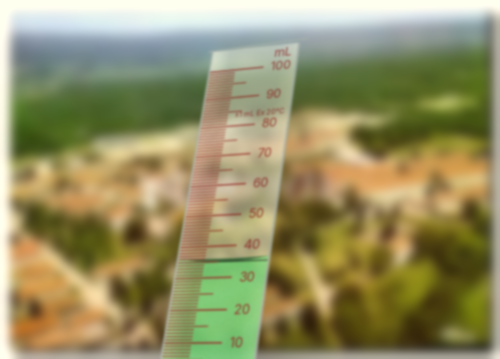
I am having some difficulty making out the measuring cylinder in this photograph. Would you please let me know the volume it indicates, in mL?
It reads 35 mL
